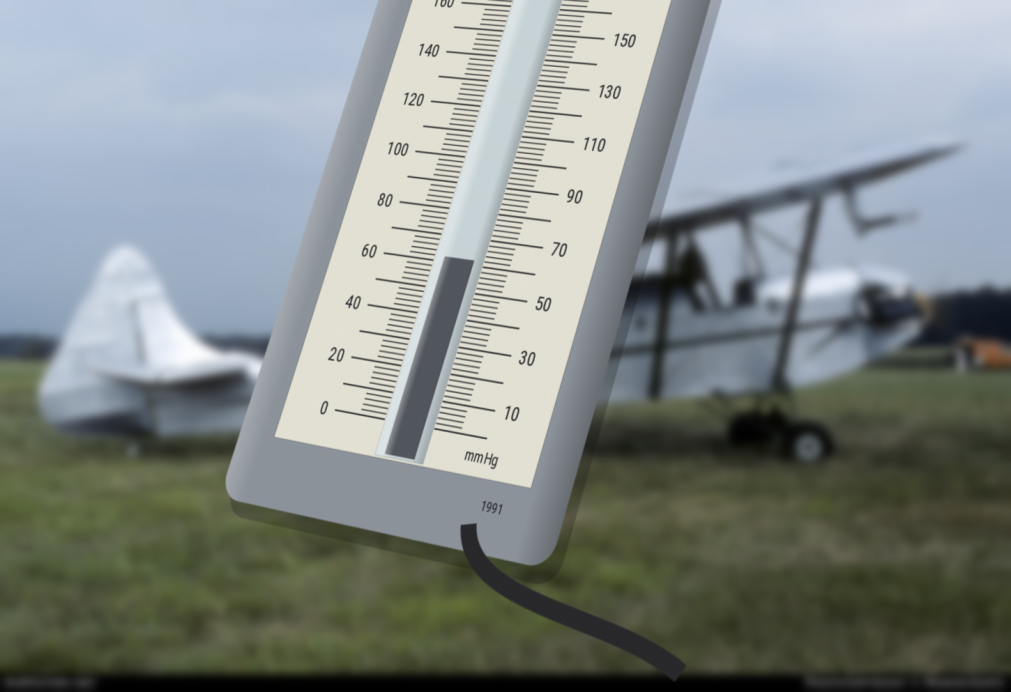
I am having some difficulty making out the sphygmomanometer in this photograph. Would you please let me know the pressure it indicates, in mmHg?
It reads 62 mmHg
